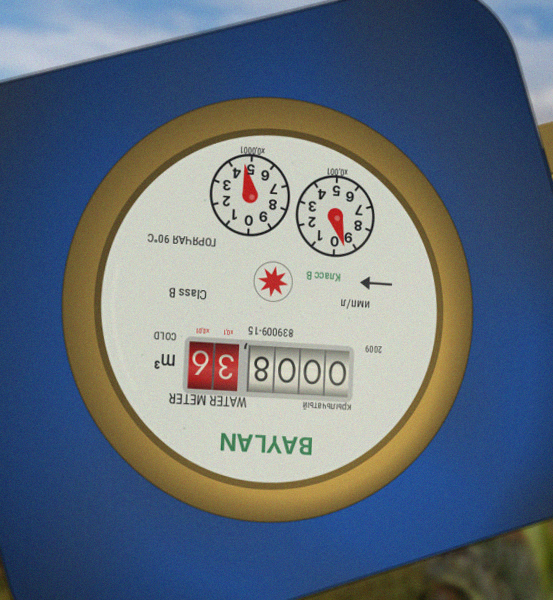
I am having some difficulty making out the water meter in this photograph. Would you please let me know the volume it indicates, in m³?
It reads 8.3594 m³
